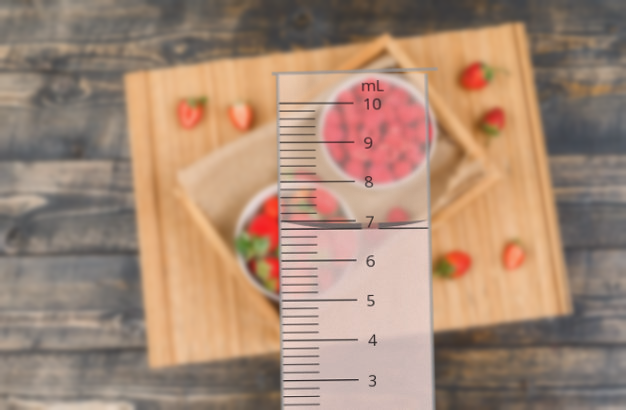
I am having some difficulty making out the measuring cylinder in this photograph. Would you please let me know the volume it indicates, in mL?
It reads 6.8 mL
